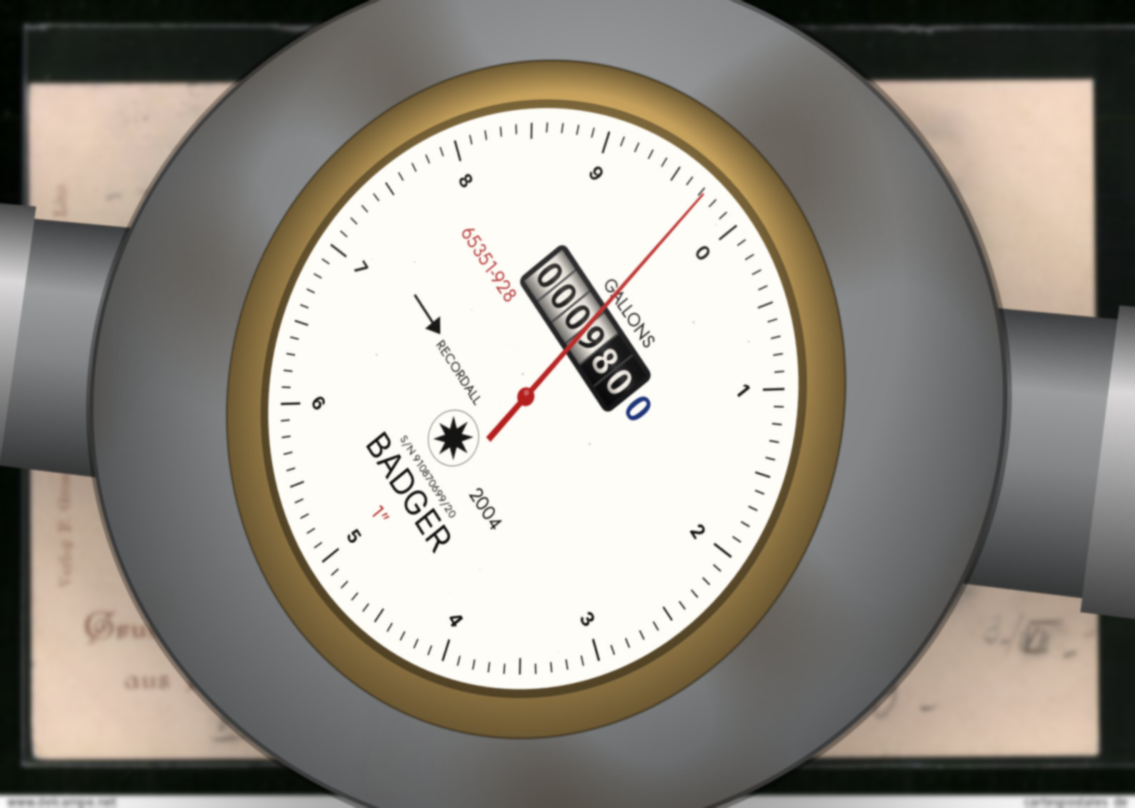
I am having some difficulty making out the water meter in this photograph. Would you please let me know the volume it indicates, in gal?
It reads 9799.7 gal
